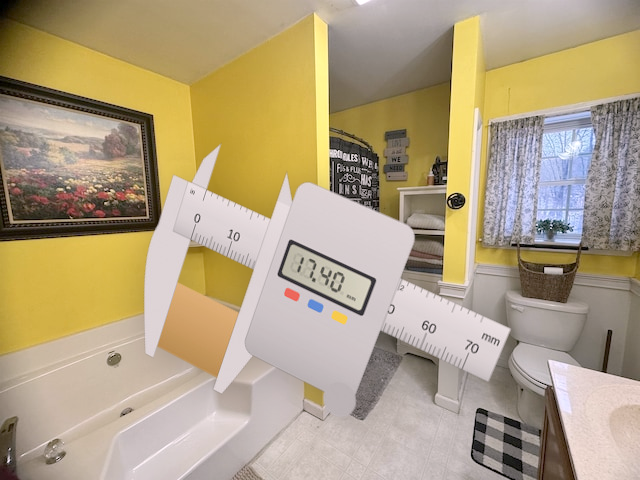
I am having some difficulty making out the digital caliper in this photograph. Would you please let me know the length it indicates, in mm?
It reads 17.40 mm
